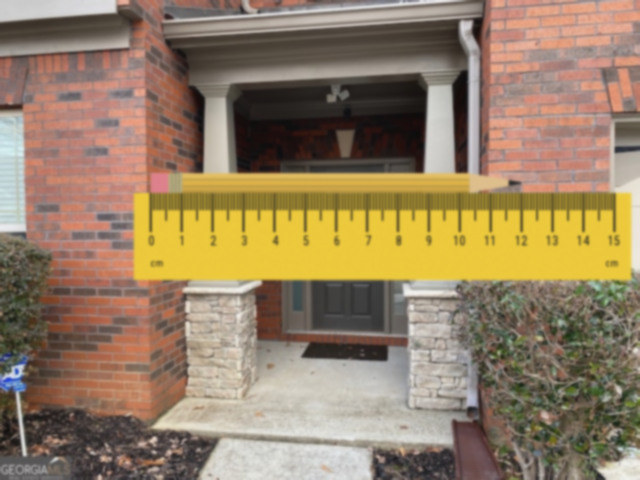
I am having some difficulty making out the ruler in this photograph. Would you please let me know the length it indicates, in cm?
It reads 12 cm
